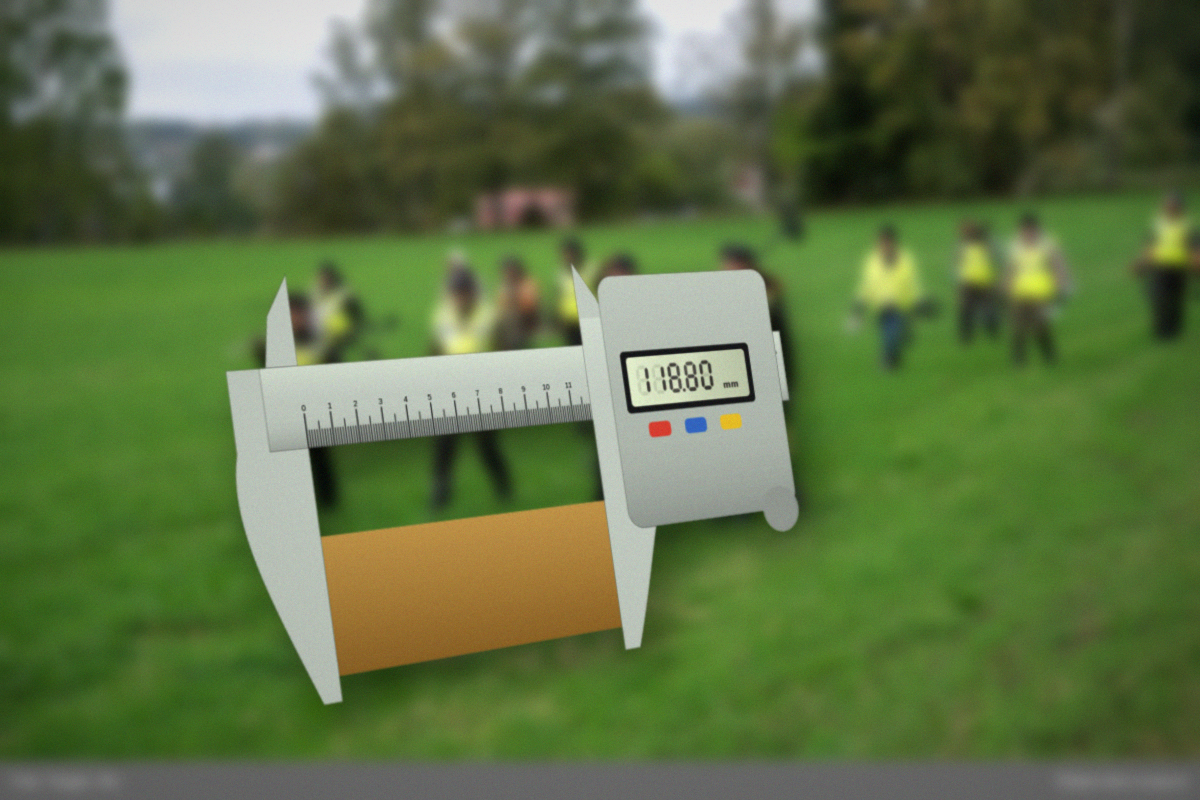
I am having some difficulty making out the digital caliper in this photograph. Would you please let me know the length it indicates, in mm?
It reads 118.80 mm
